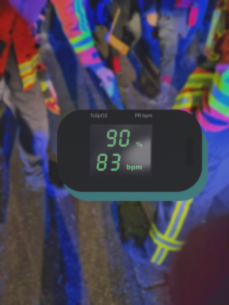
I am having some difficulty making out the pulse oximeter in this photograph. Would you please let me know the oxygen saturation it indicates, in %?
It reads 90 %
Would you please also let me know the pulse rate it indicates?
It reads 83 bpm
